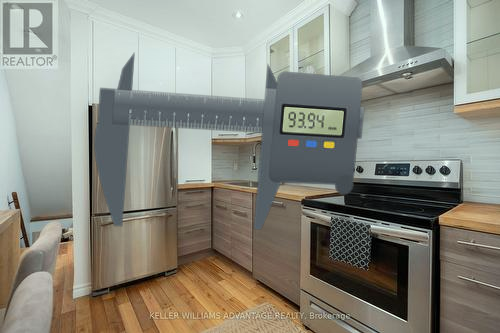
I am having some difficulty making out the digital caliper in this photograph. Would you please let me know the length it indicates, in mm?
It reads 93.94 mm
